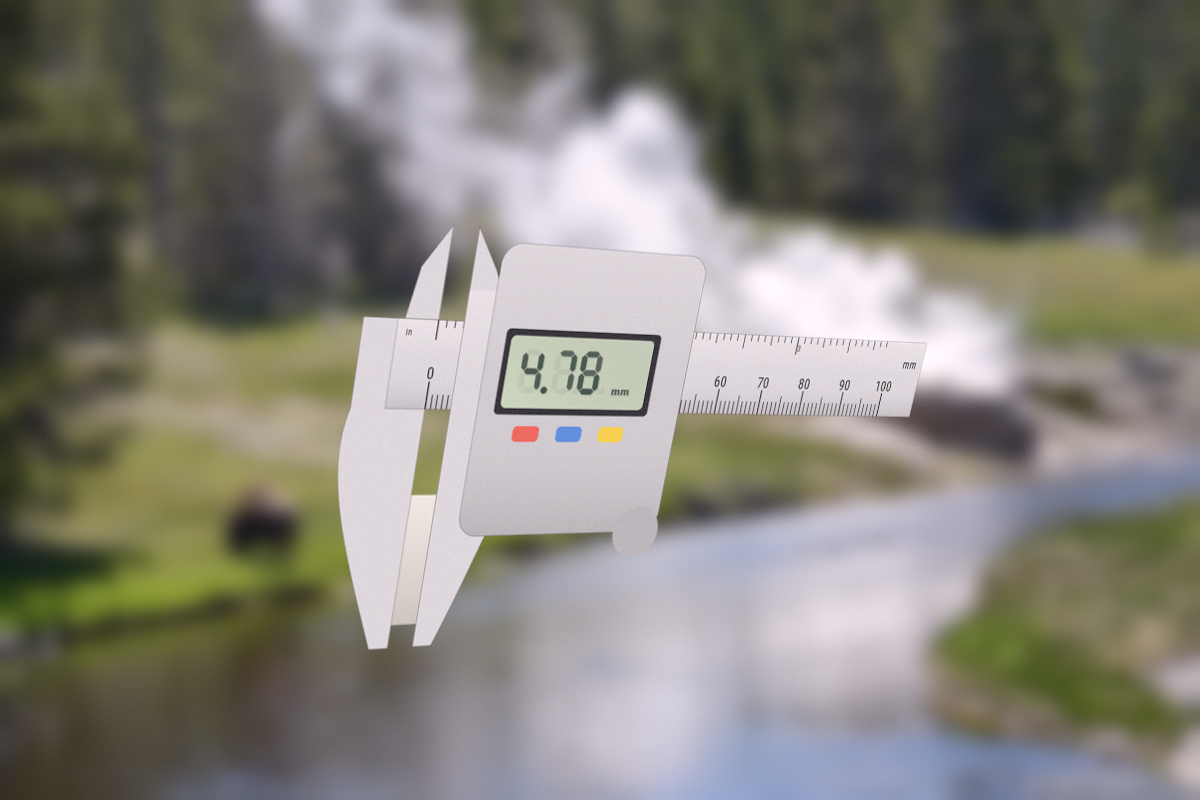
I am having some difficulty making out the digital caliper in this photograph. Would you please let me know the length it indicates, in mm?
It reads 4.78 mm
